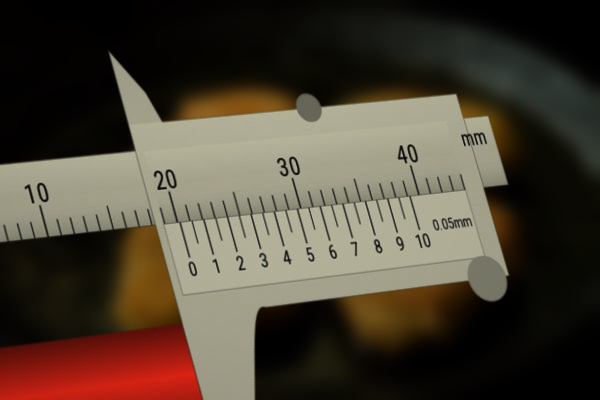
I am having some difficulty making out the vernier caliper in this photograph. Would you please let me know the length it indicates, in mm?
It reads 20.2 mm
